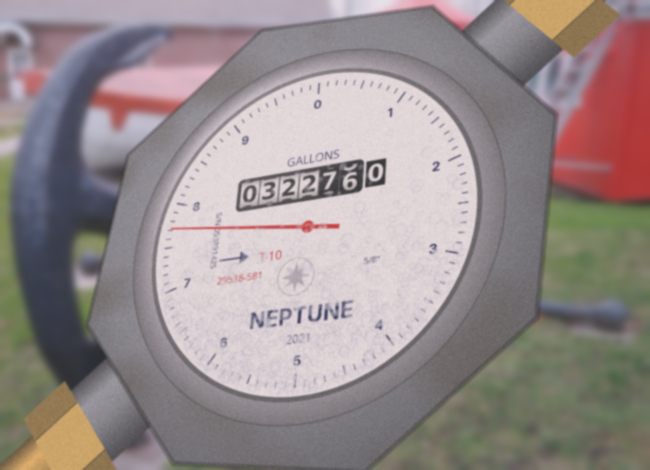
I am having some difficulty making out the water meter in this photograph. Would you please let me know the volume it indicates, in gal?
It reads 322757.7 gal
